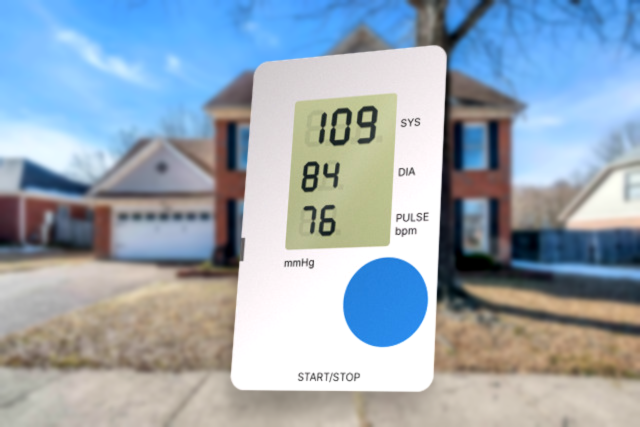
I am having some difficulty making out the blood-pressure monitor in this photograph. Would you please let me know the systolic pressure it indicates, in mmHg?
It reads 109 mmHg
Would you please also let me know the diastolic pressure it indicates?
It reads 84 mmHg
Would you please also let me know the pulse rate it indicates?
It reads 76 bpm
